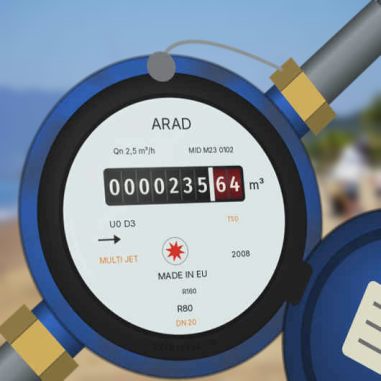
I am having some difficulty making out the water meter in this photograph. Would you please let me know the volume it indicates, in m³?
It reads 235.64 m³
